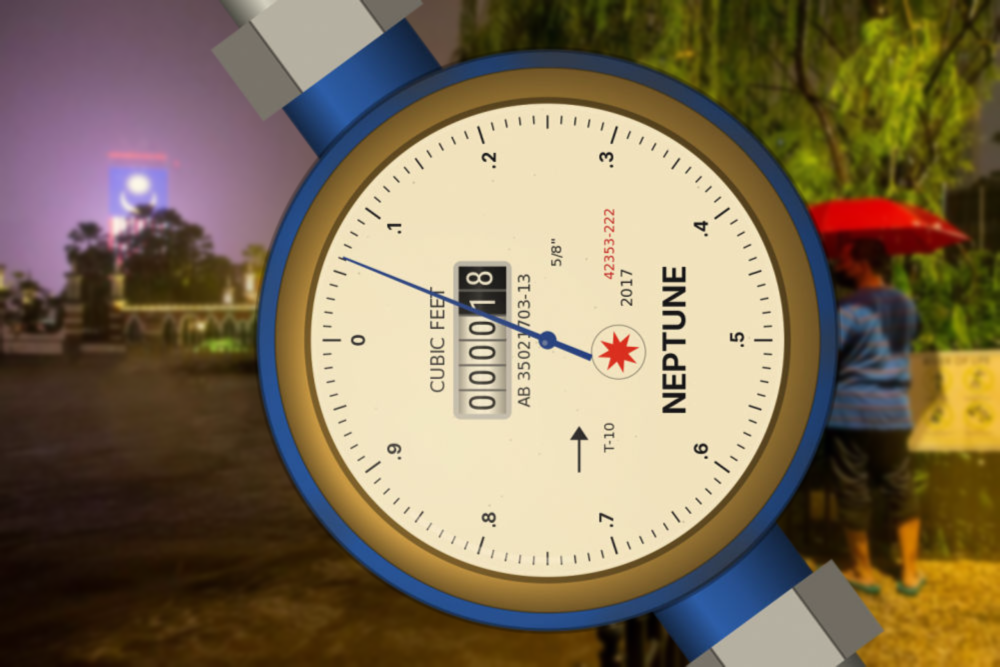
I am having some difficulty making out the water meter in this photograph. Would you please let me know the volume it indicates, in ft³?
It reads 18.06 ft³
